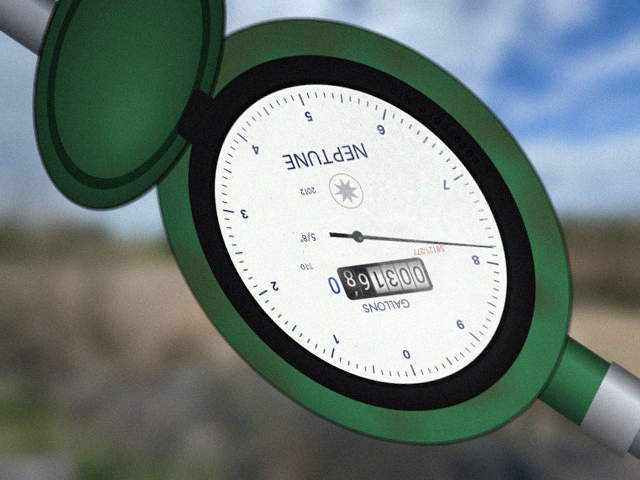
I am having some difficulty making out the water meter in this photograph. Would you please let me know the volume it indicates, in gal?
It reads 31677.8 gal
